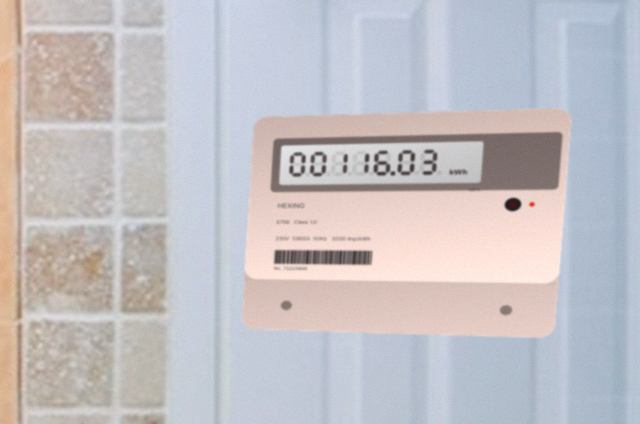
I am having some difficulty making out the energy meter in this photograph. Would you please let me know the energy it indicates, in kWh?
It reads 116.03 kWh
